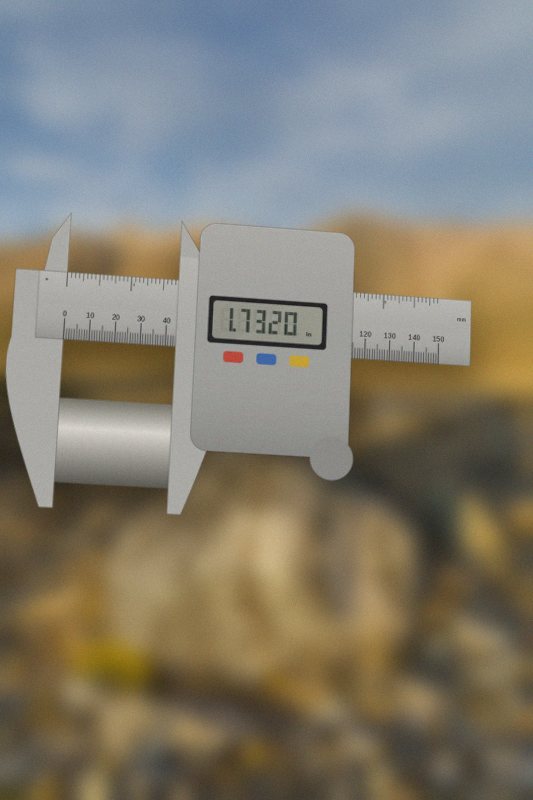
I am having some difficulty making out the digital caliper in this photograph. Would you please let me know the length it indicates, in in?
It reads 1.7320 in
